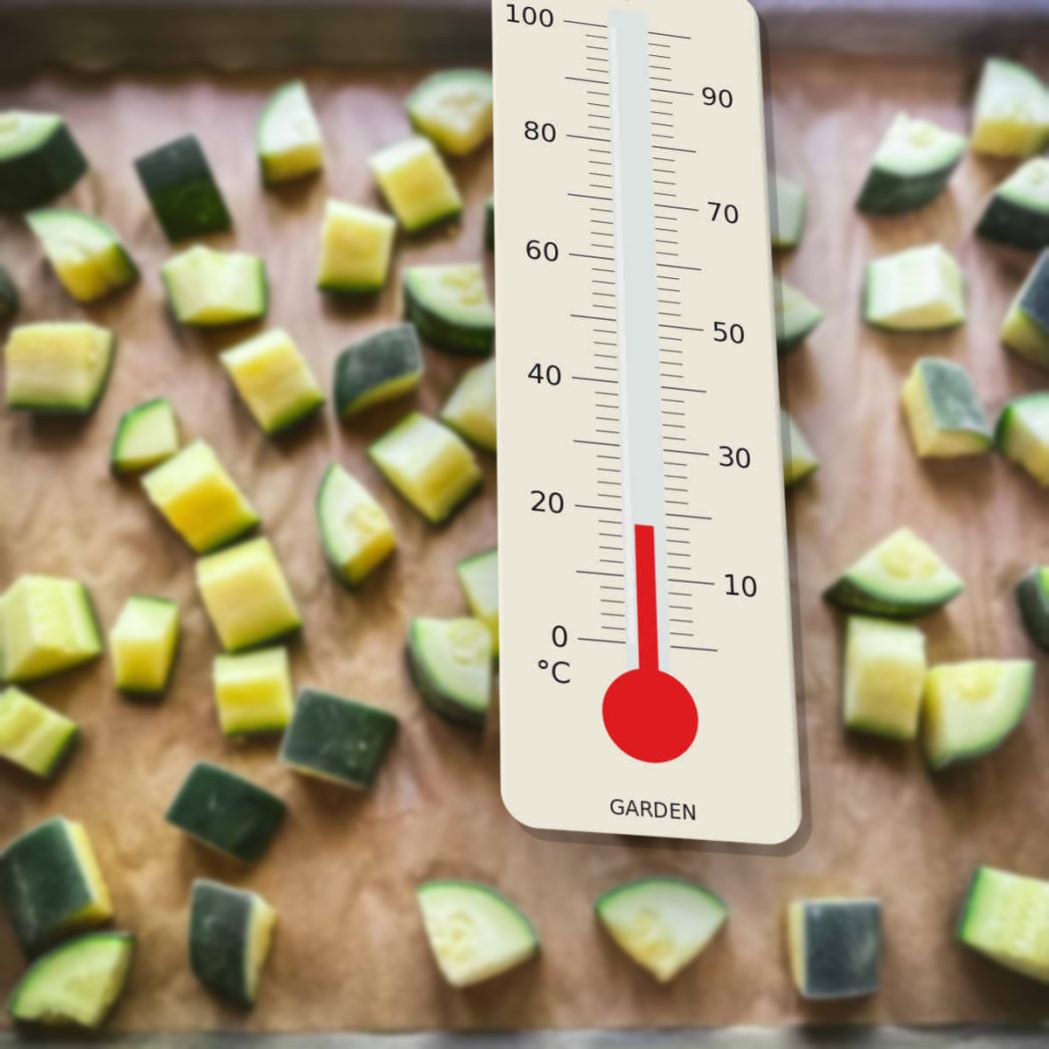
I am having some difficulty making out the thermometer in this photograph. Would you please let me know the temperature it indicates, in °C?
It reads 18 °C
